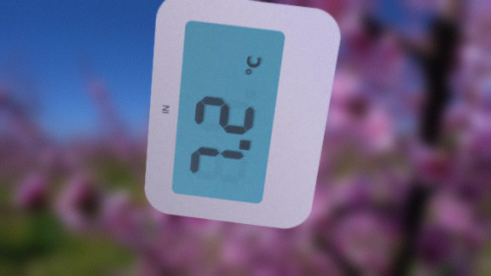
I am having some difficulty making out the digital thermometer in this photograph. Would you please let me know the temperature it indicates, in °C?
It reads 7.2 °C
